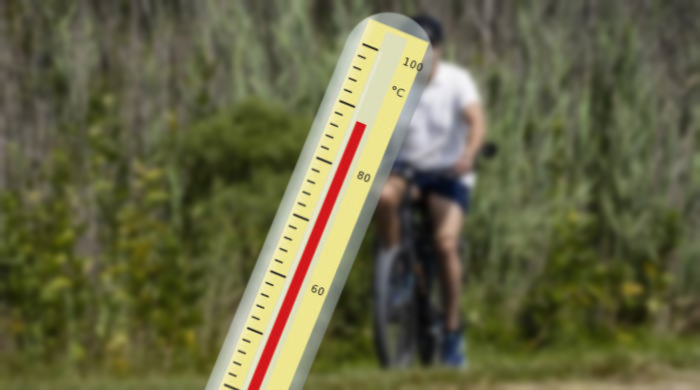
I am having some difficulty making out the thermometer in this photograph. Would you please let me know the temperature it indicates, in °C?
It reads 88 °C
